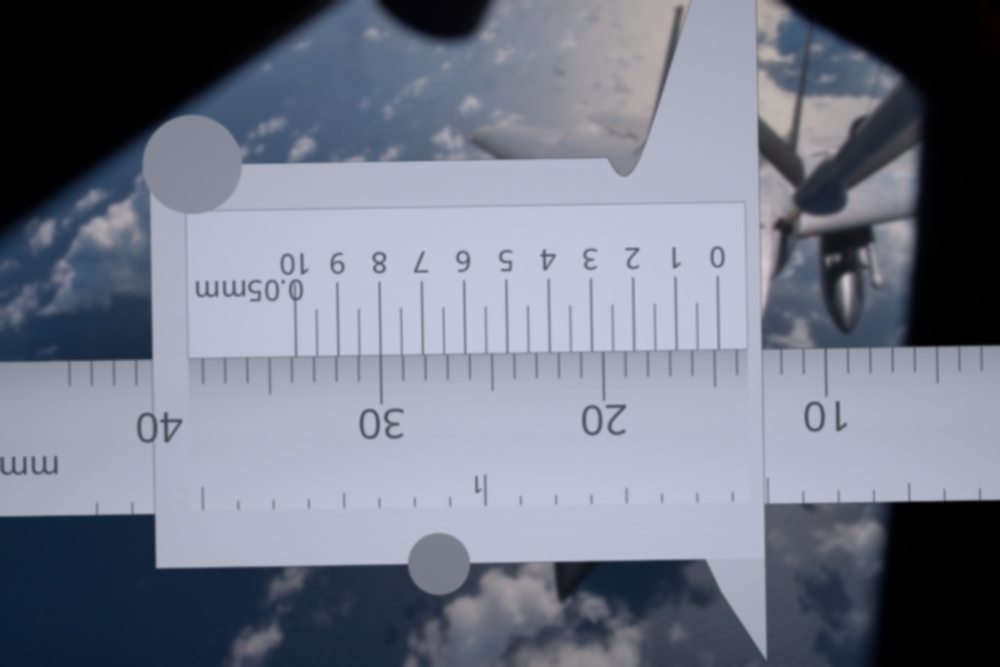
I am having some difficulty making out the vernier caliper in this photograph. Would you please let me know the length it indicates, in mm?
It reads 14.8 mm
